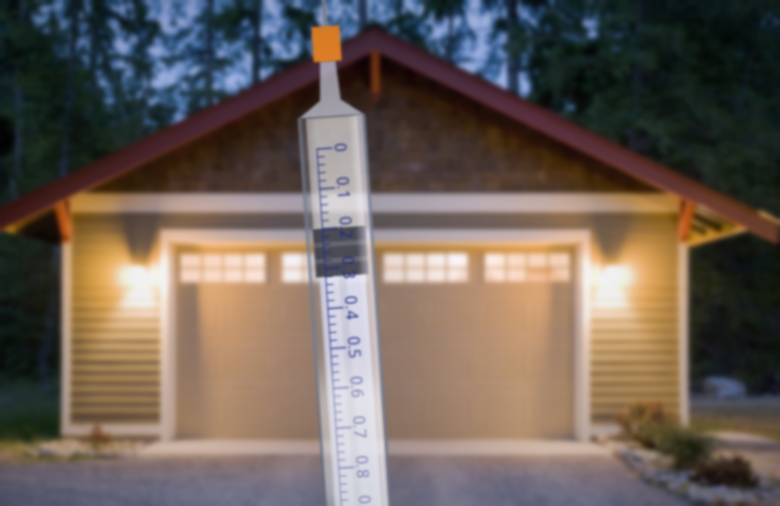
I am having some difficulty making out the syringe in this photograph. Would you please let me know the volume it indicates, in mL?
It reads 0.2 mL
